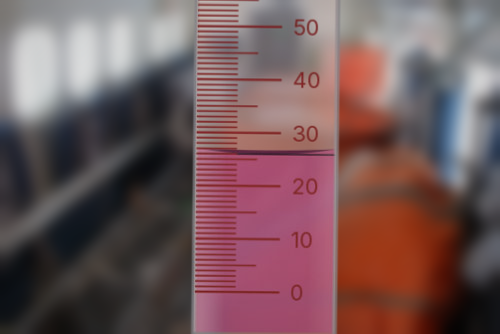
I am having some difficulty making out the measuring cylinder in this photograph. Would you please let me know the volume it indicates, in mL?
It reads 26 mL
